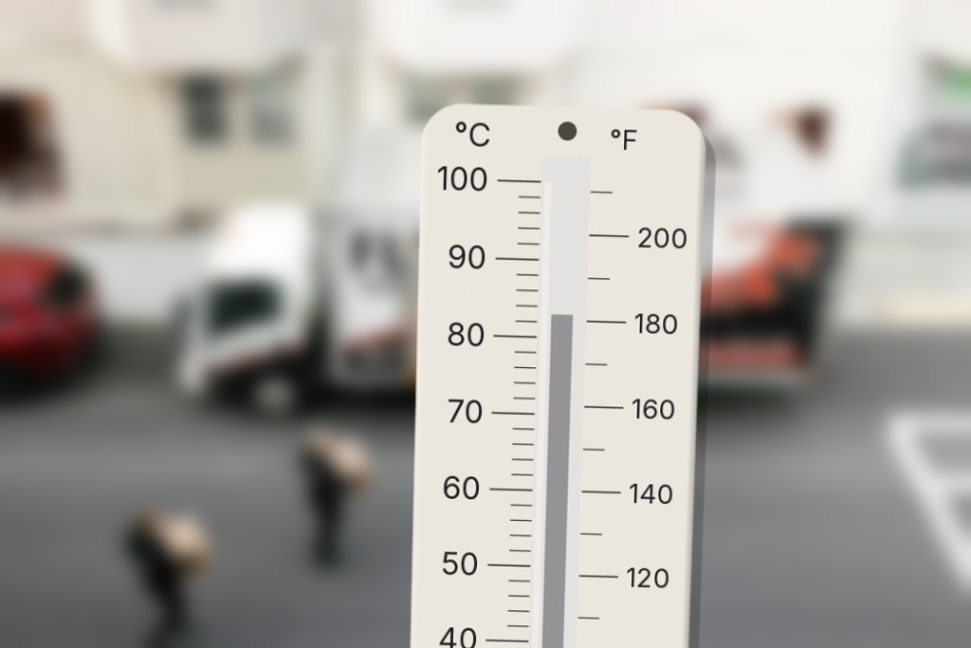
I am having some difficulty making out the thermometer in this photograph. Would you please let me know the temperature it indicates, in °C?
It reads 83 °C
